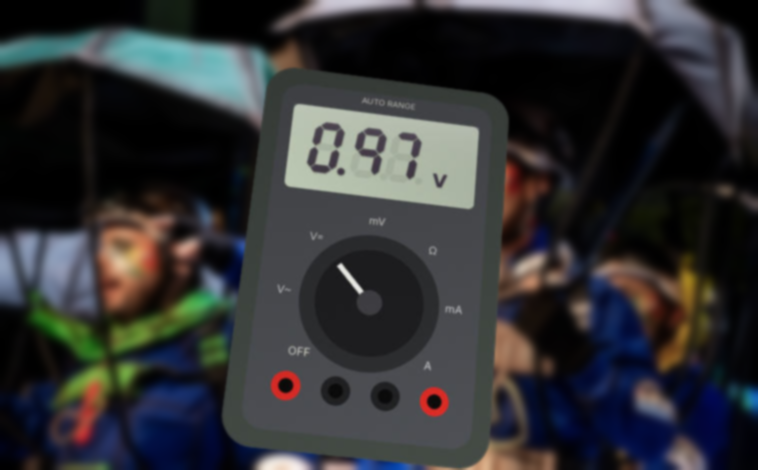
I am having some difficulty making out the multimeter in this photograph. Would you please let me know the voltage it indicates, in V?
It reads 0.97 V
